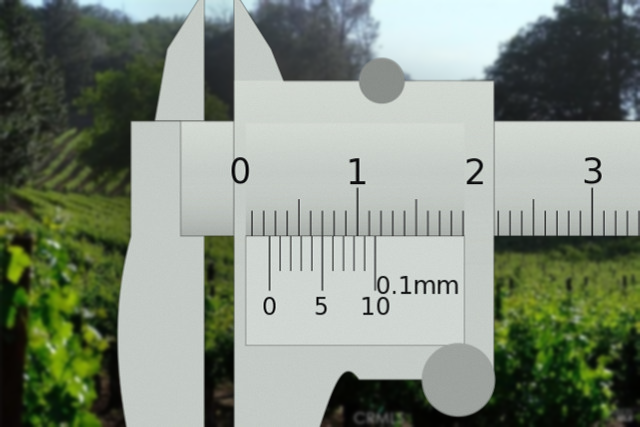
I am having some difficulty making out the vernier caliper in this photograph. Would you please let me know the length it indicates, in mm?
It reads 2.5 mm
